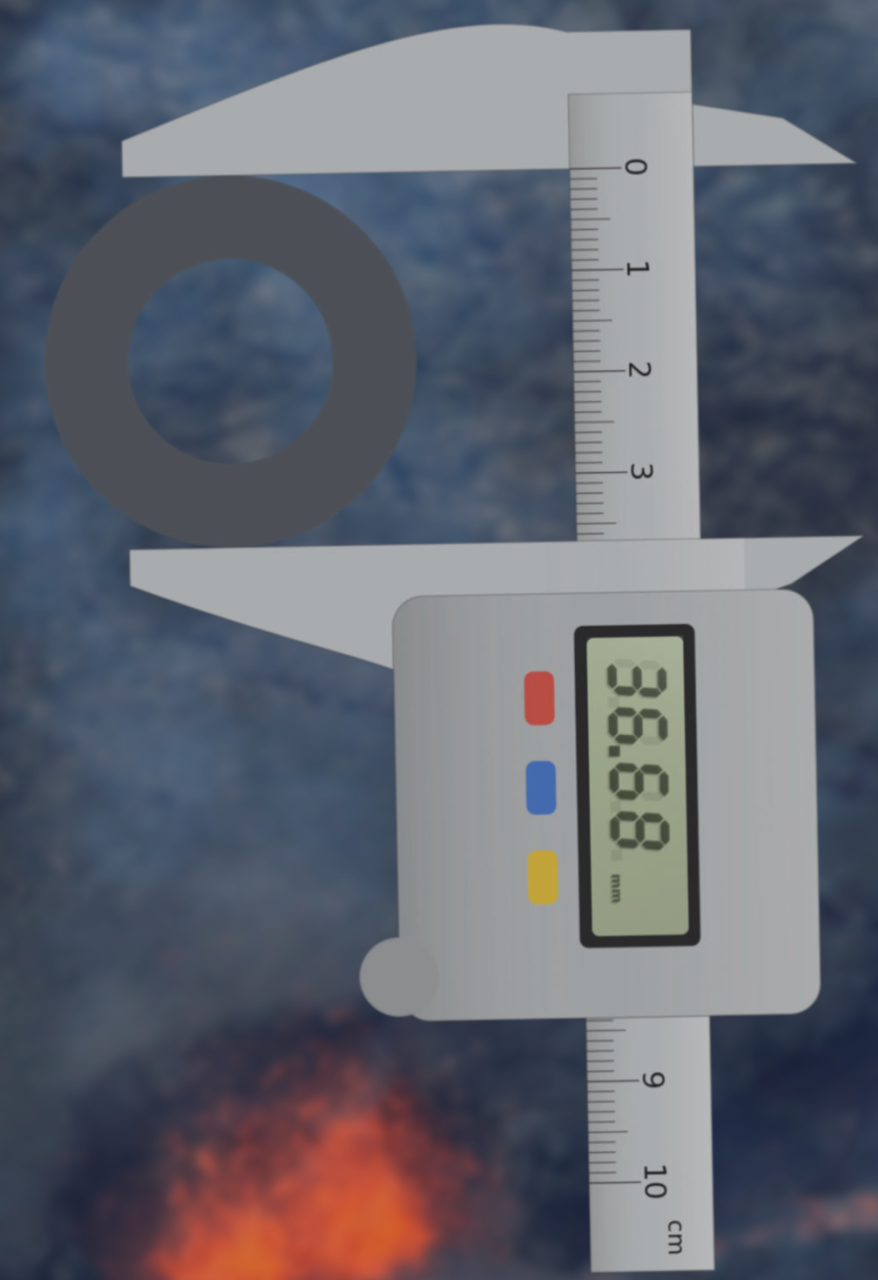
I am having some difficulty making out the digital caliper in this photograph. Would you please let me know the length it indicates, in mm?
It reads 36.68 mm
